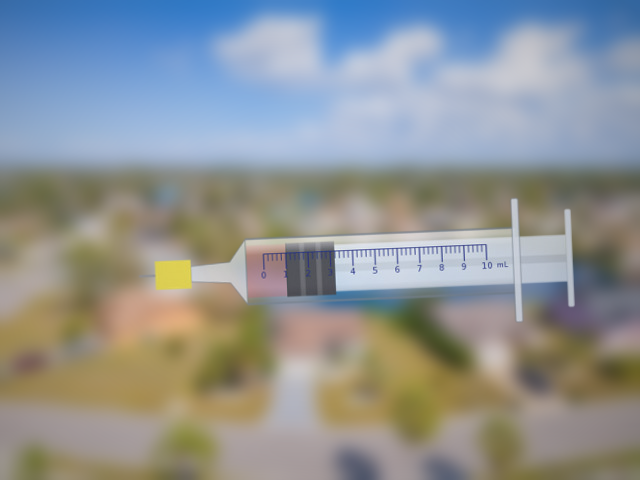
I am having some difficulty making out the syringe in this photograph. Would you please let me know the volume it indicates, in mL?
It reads 1 mL
